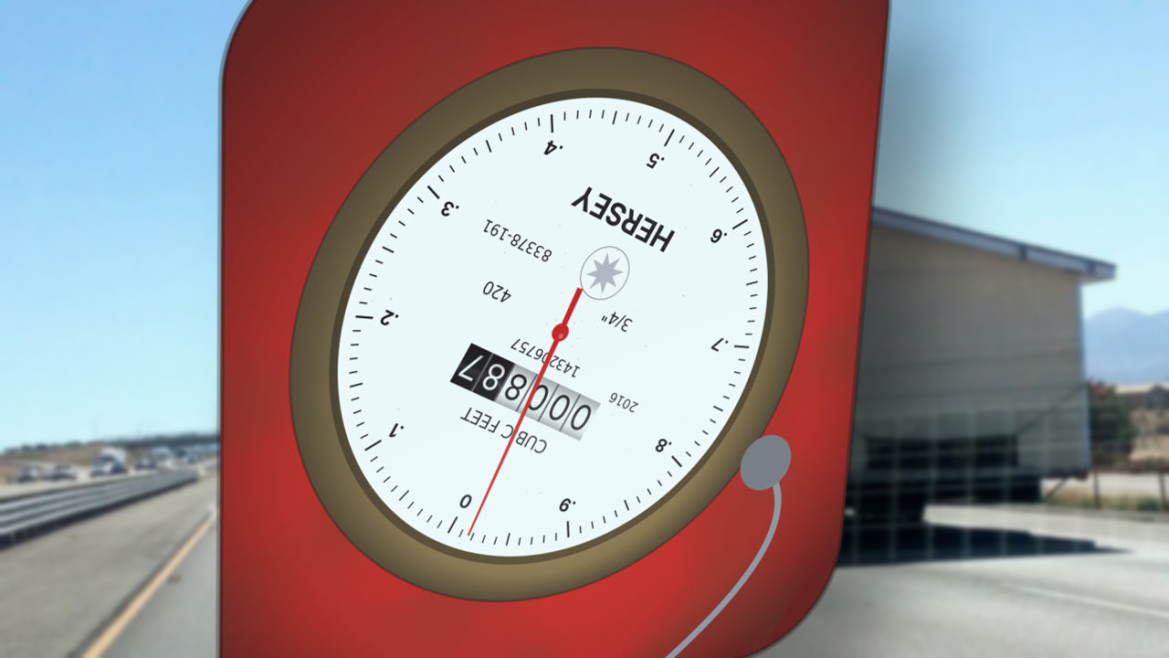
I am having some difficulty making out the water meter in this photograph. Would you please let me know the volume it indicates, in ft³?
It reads 886.98 ft³
